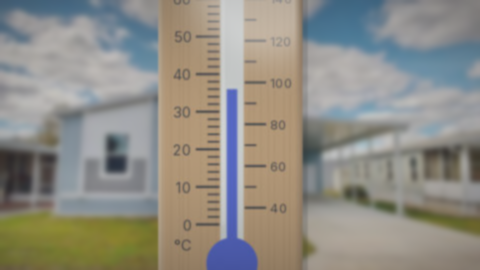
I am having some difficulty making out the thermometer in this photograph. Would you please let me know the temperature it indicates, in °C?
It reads 36 °C
